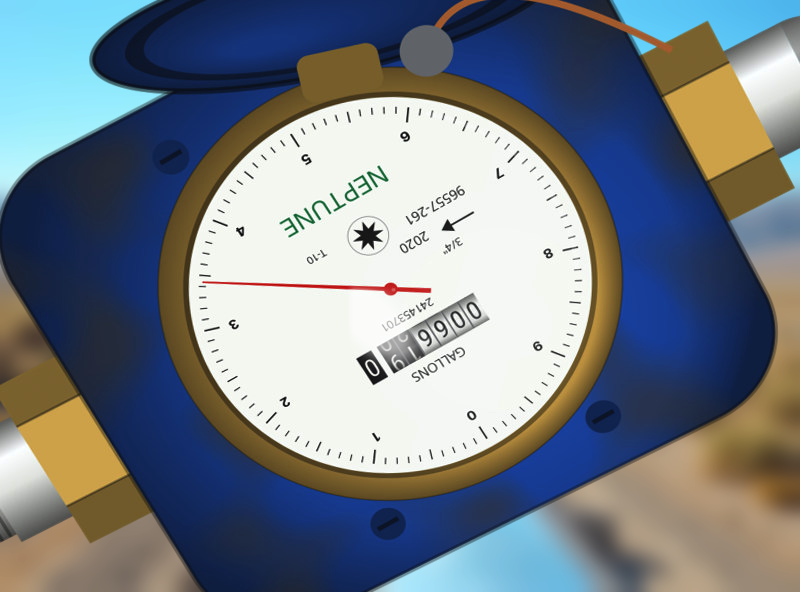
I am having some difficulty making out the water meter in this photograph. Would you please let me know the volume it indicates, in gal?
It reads 66193.4 gal
